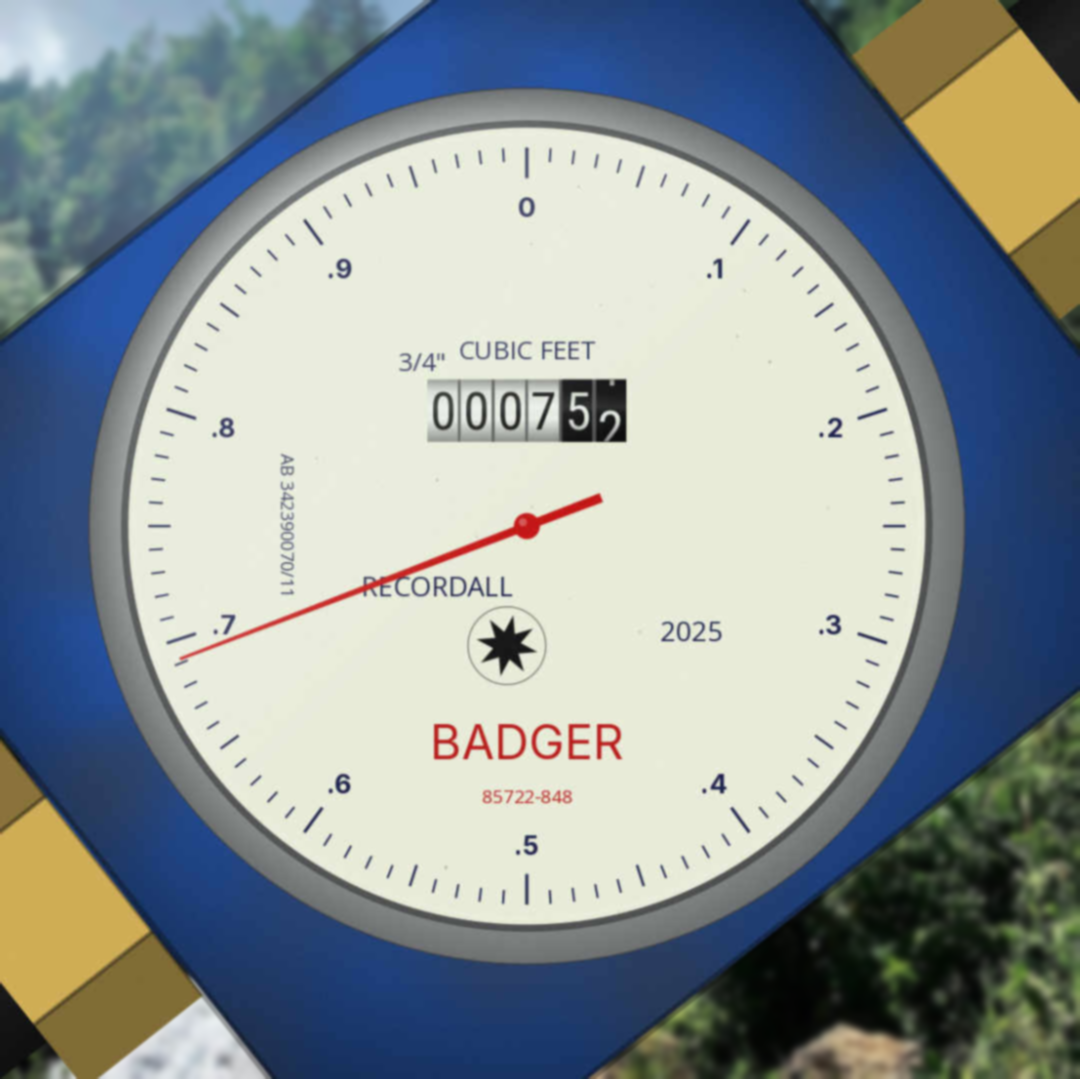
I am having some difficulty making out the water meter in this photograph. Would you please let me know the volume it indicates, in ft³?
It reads 751.69 ft³
